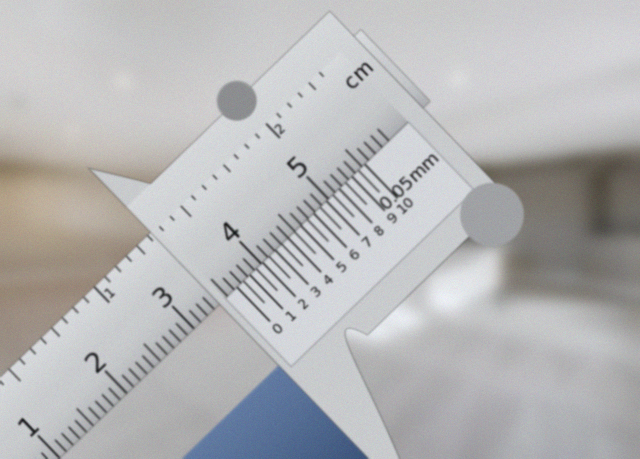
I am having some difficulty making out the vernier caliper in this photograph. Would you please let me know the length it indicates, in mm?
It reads 36.4 mm
